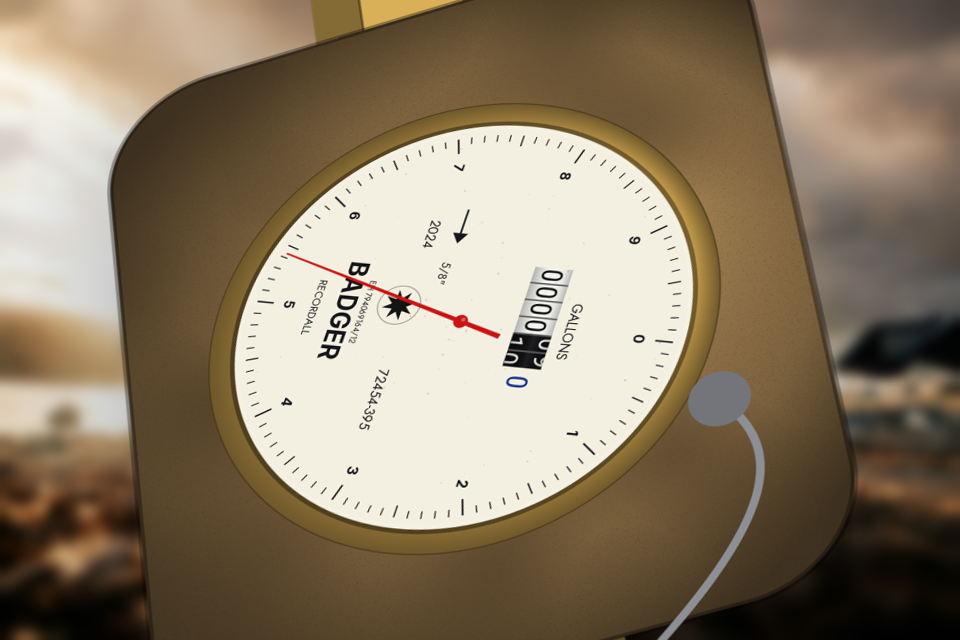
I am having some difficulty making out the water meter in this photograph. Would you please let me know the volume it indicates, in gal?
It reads 95.4 gal
